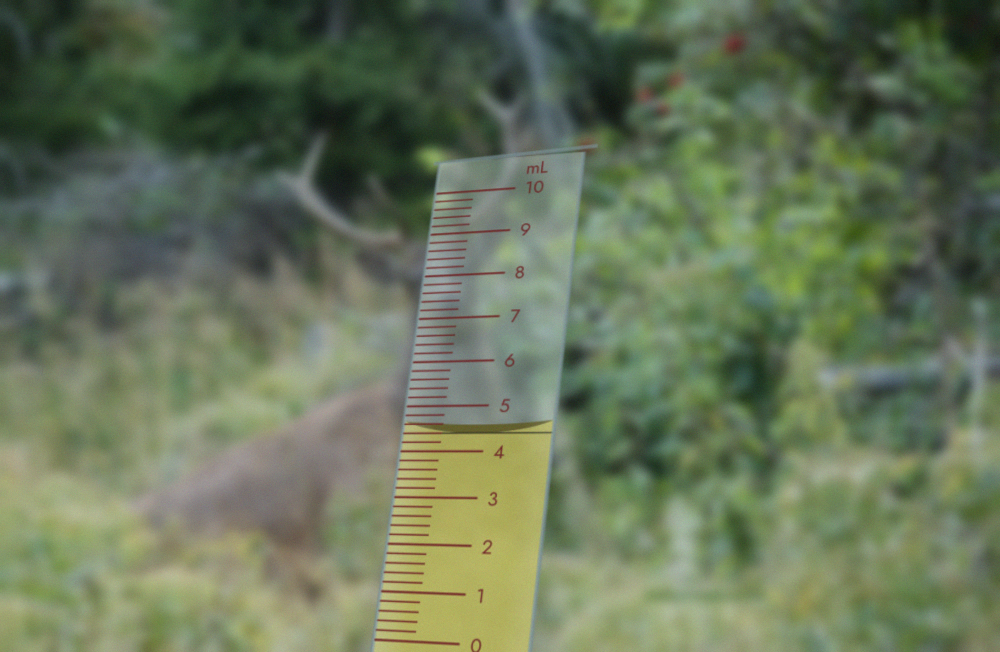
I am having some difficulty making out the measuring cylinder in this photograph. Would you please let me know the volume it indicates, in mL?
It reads 4.4 mL
